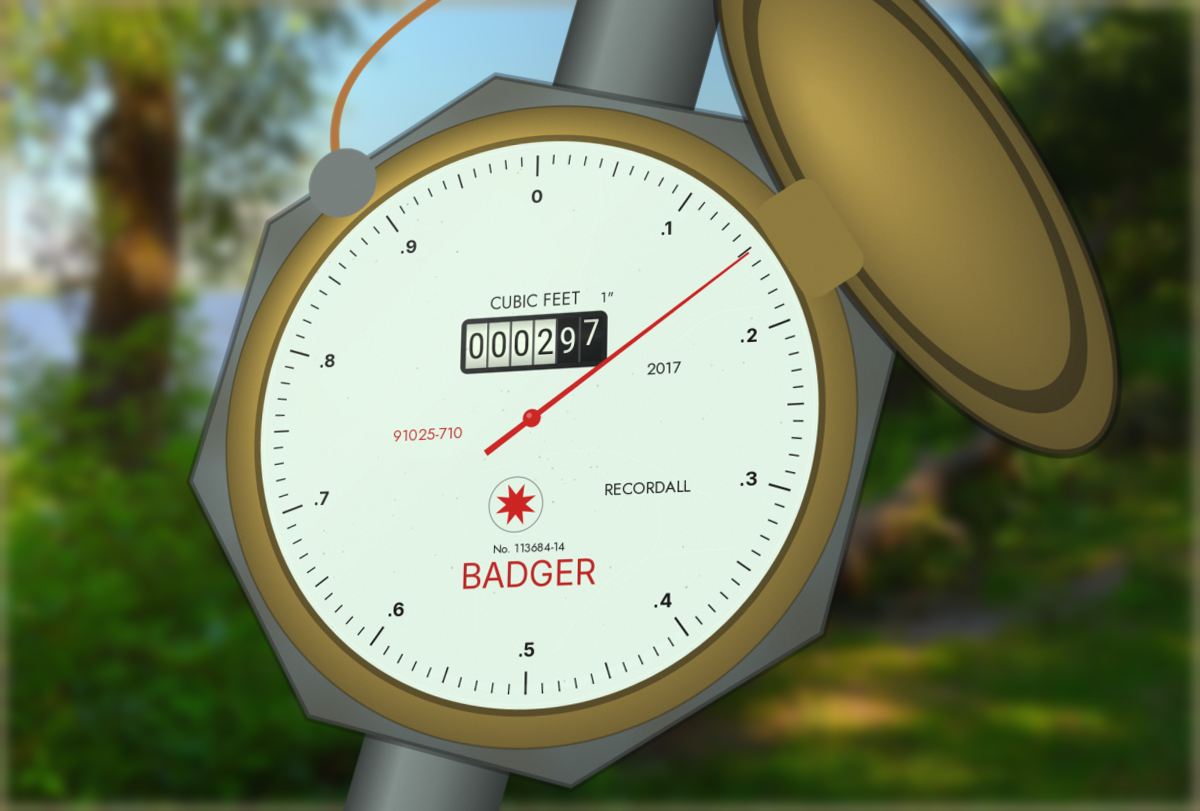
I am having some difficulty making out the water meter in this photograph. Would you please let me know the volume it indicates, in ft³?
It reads 297.15 ft³
